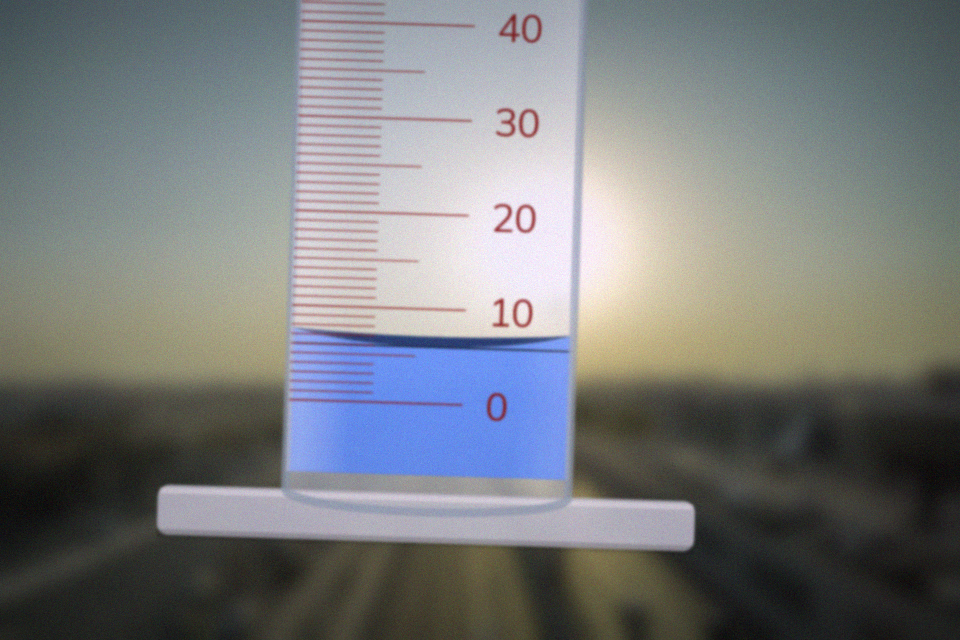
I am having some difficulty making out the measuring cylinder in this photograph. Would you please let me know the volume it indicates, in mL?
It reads 6 mL
